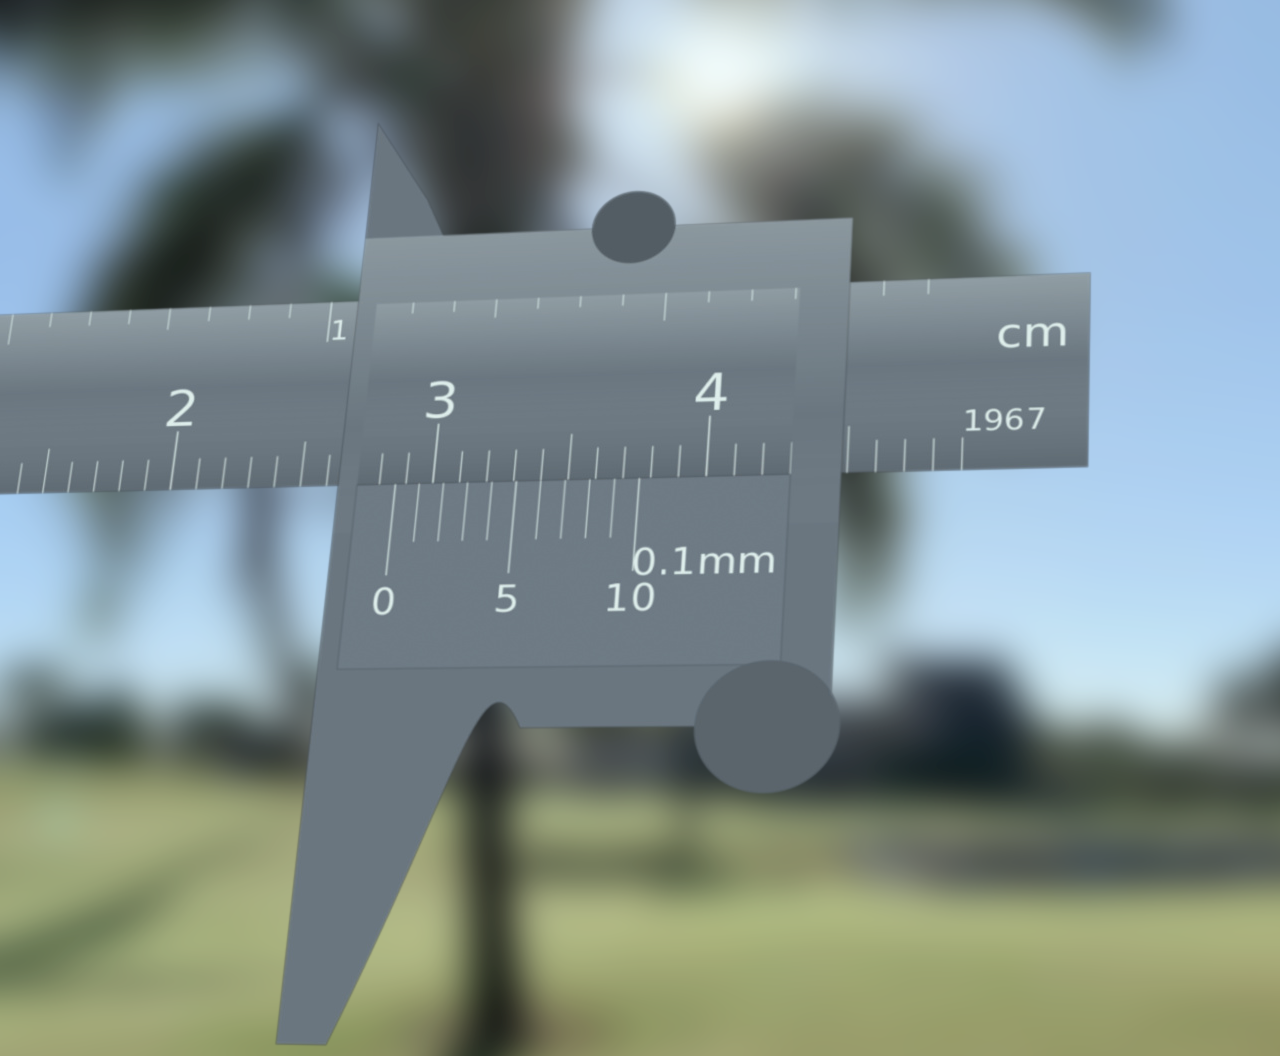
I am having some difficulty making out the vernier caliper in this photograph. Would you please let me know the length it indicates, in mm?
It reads 28.6 mm
